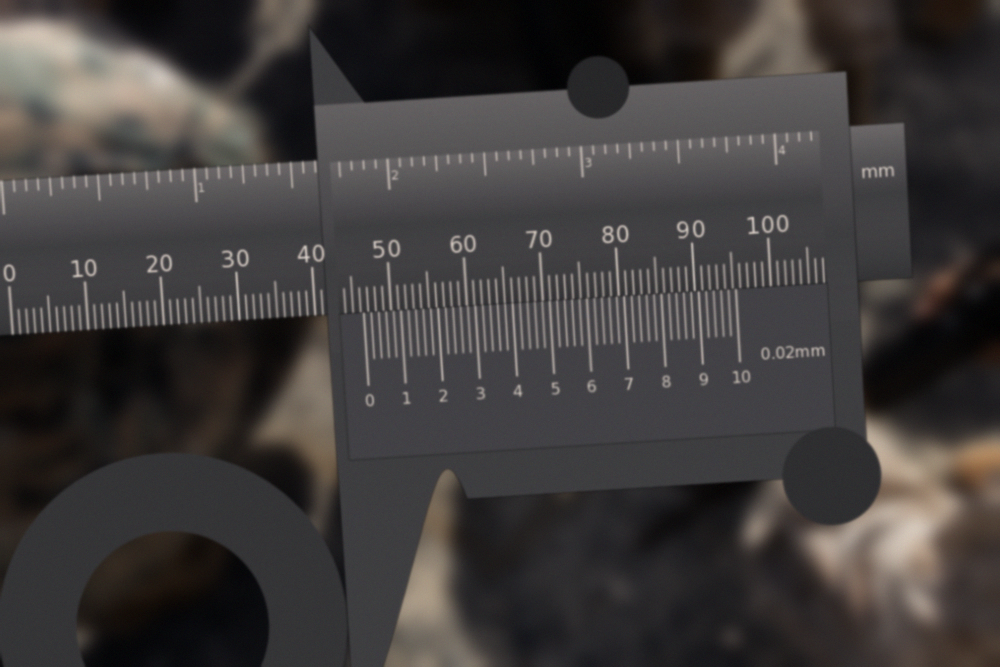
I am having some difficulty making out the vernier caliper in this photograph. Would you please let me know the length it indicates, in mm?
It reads 46.4 mm
